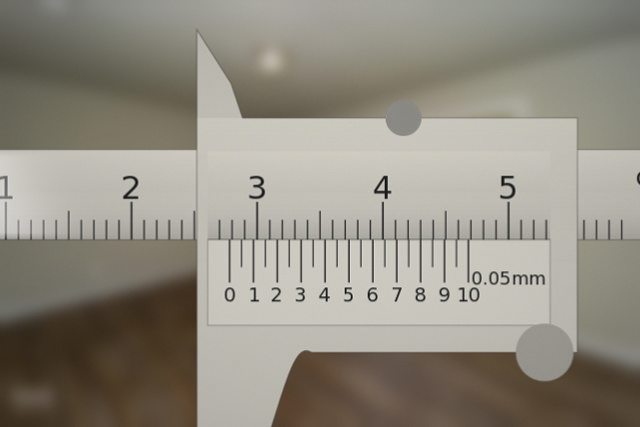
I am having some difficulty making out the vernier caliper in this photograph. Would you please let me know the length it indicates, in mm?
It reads 27.8 mm
